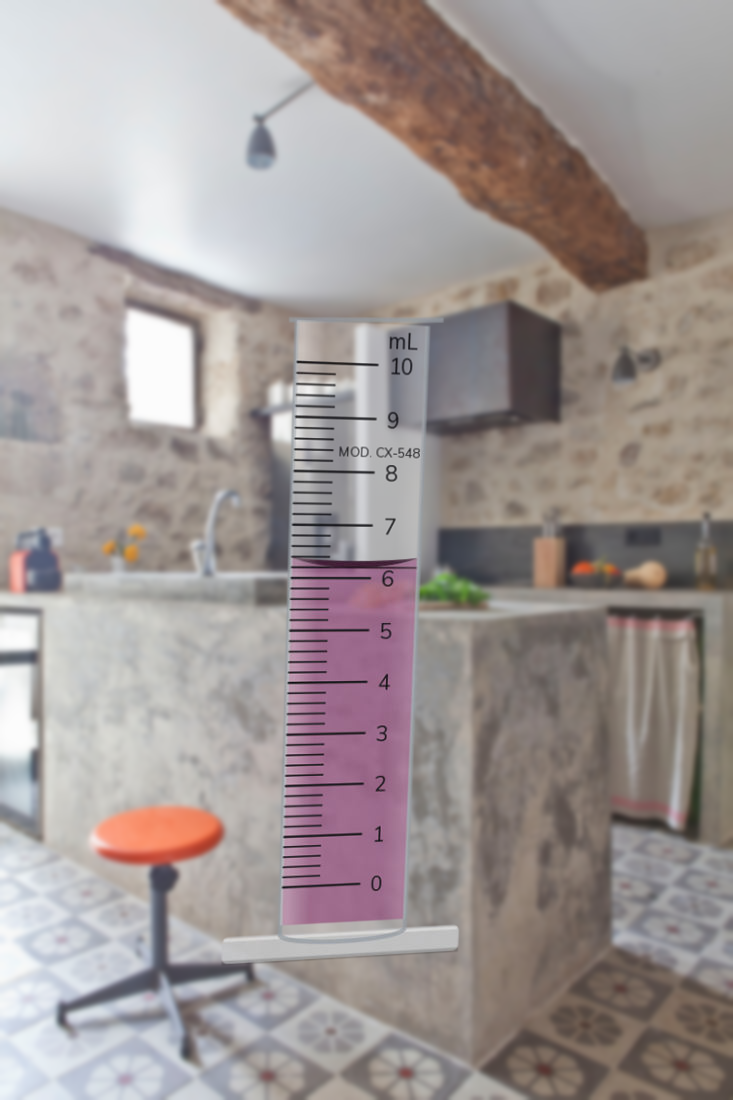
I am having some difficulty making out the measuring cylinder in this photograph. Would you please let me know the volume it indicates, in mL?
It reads 6.2 mL
